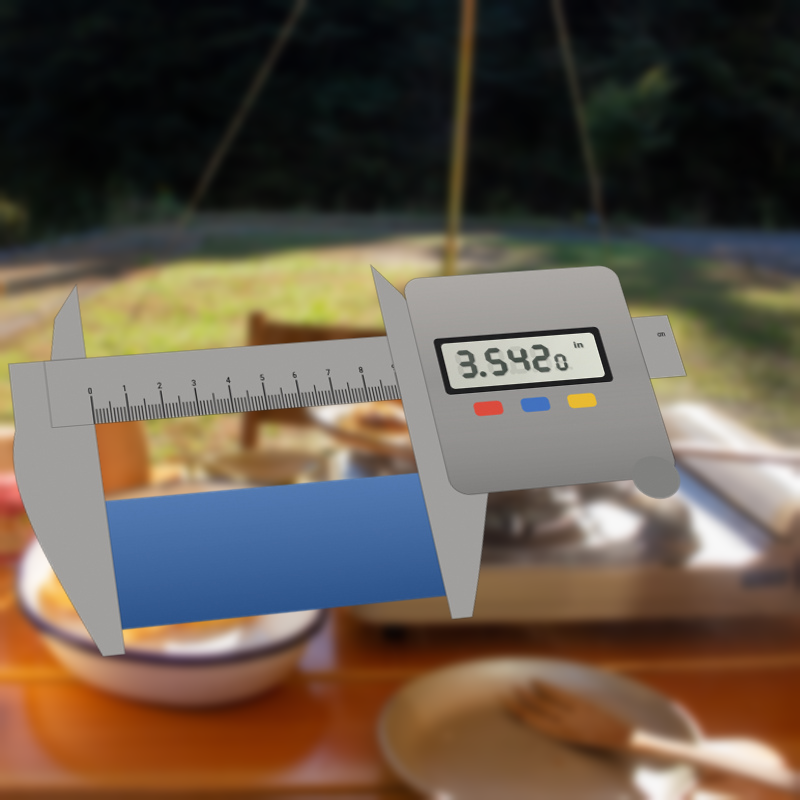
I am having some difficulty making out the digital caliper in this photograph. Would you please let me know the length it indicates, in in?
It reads 3.5420 in
